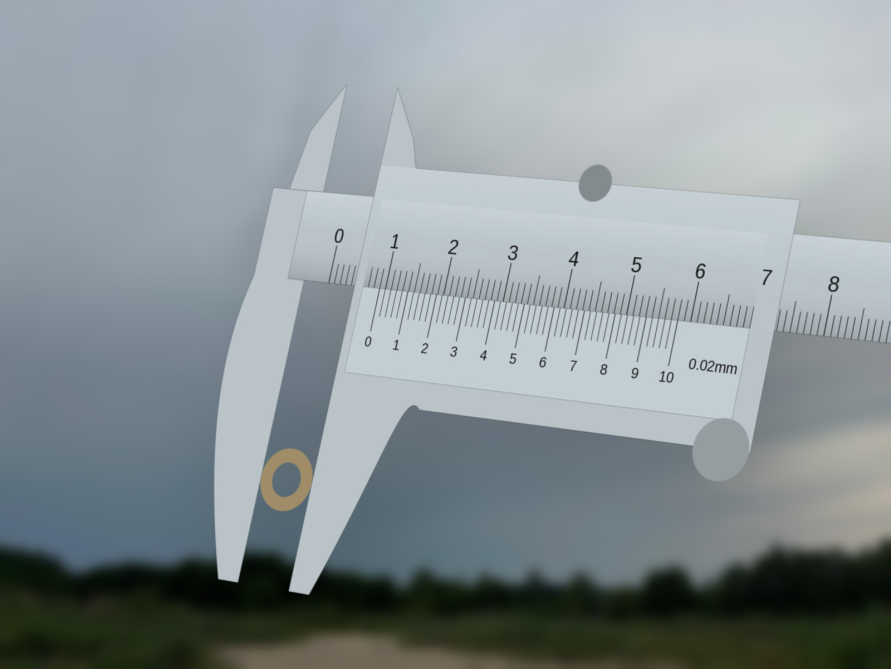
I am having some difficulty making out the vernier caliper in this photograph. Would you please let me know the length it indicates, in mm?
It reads 9.0 mm
